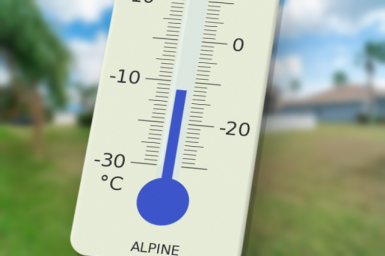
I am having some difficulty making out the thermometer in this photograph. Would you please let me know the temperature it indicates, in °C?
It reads -12 °C
